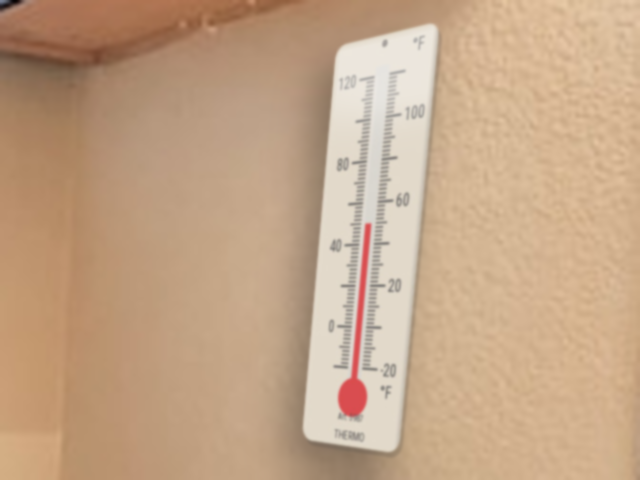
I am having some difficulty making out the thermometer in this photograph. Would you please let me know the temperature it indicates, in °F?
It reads 50 °F
